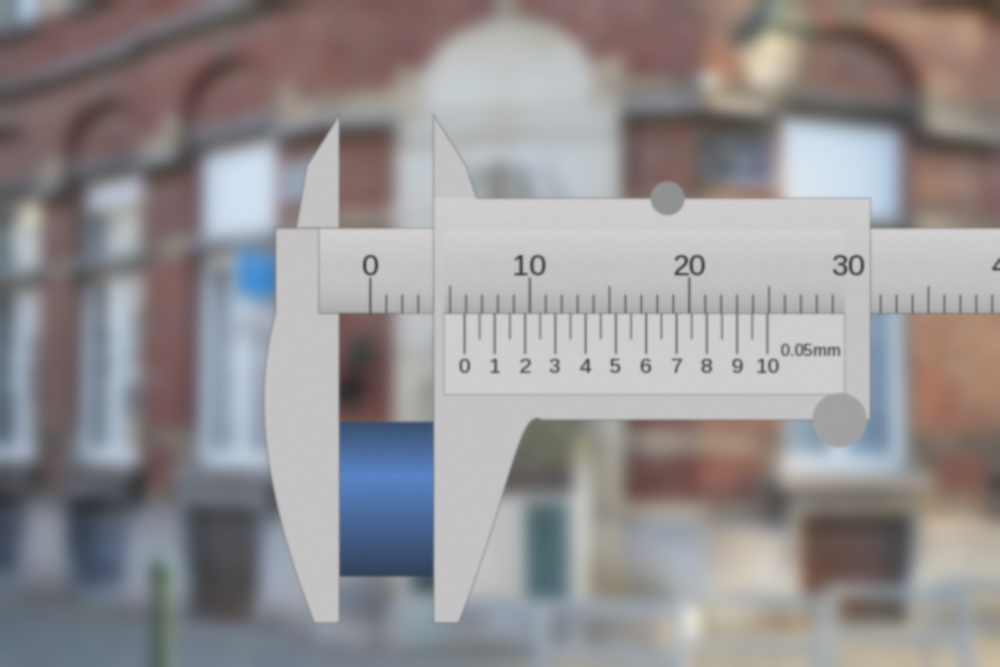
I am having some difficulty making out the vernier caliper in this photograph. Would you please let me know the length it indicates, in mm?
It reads 5.9 mm
